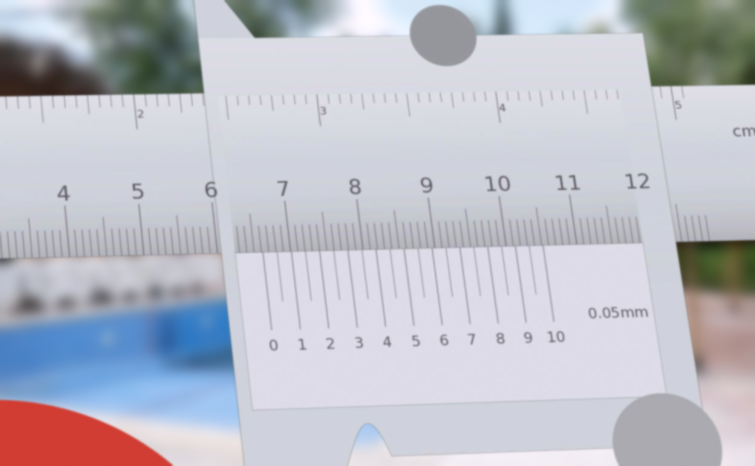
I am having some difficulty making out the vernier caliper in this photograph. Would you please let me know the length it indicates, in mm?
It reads 66.2 mm
